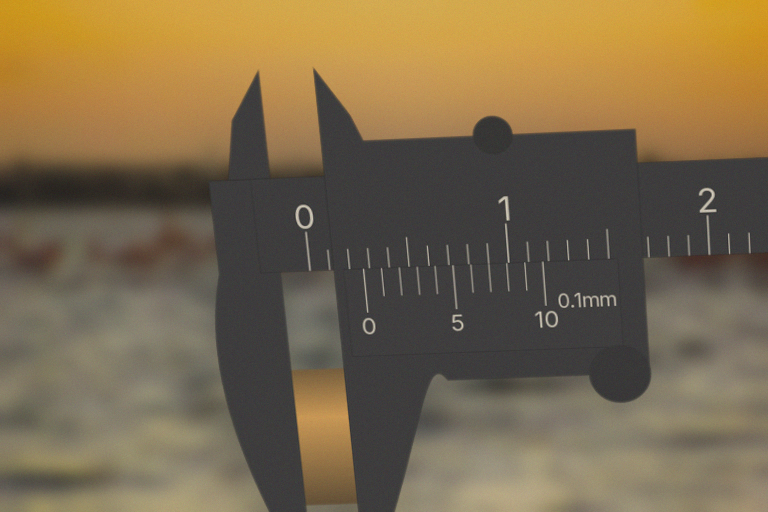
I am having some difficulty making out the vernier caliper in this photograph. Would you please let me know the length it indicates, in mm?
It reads 2.7 mm
